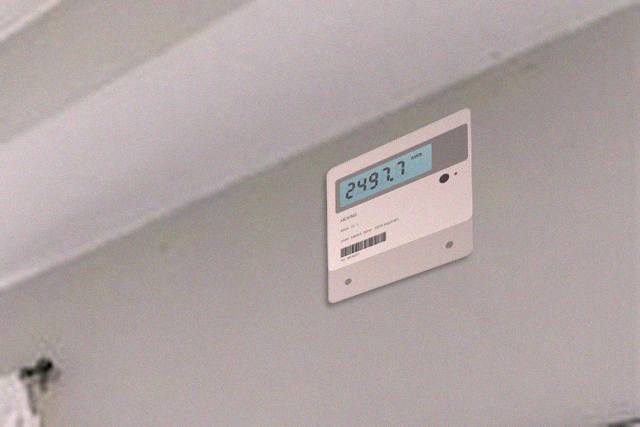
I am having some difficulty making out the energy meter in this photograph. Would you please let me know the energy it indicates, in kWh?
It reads 2497.7 kWh
